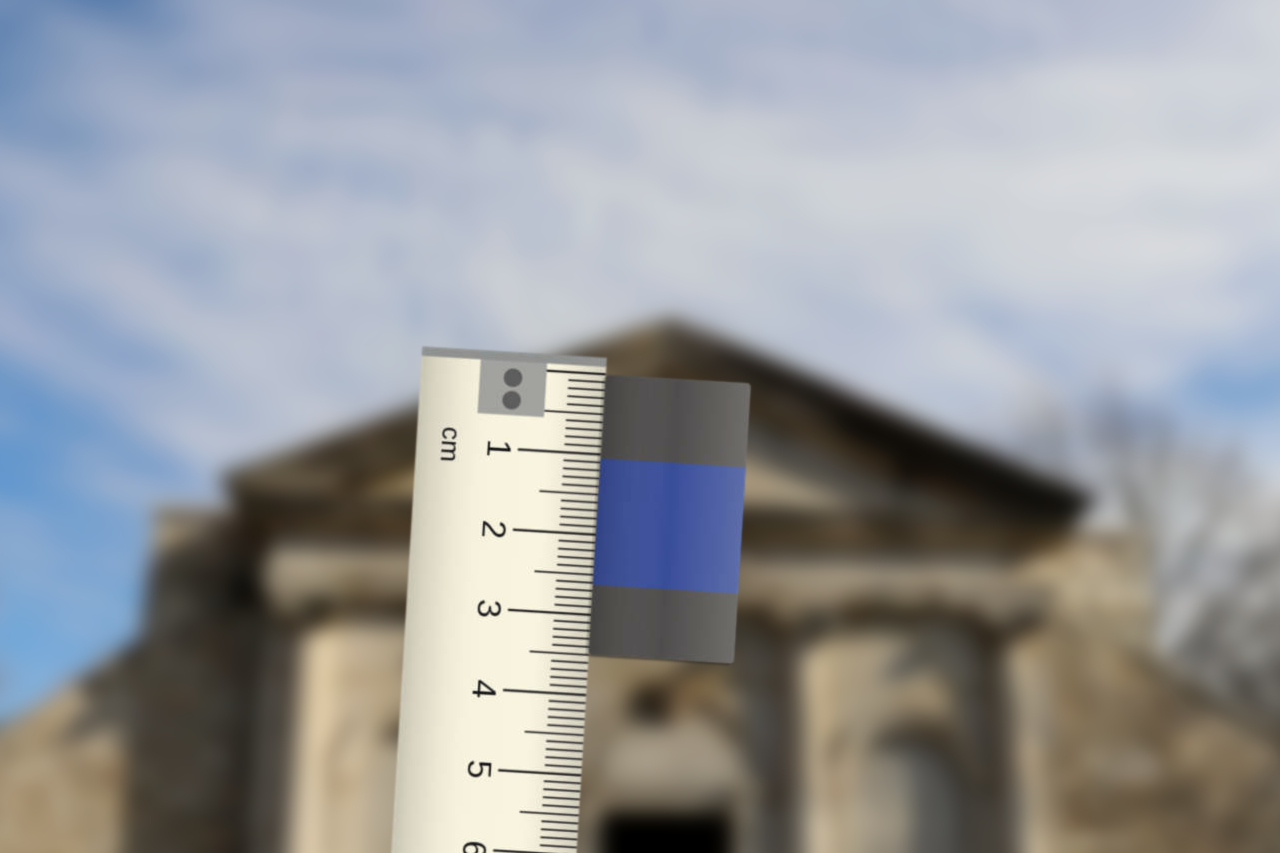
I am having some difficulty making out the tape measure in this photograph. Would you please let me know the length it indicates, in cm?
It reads 3.5 cm
